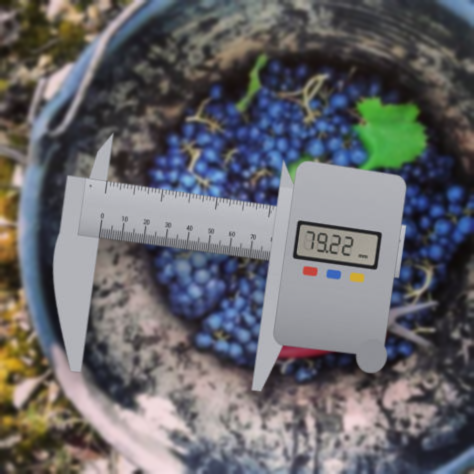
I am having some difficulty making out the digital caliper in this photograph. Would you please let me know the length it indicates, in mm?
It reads 79.22 mm
